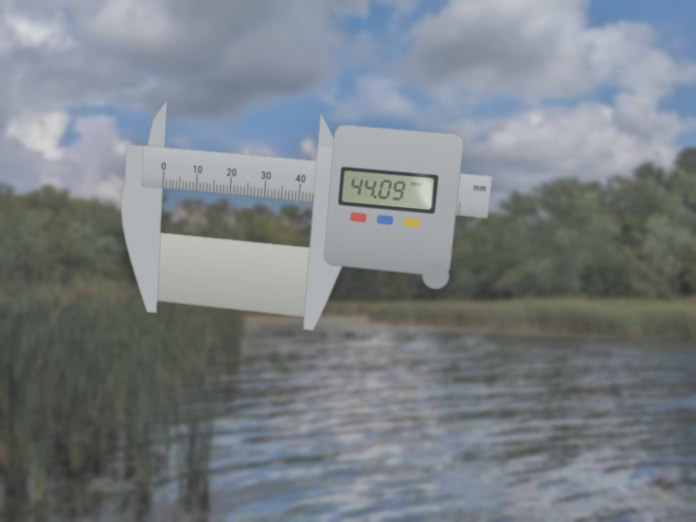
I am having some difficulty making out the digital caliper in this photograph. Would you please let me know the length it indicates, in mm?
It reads 44.09 mm
